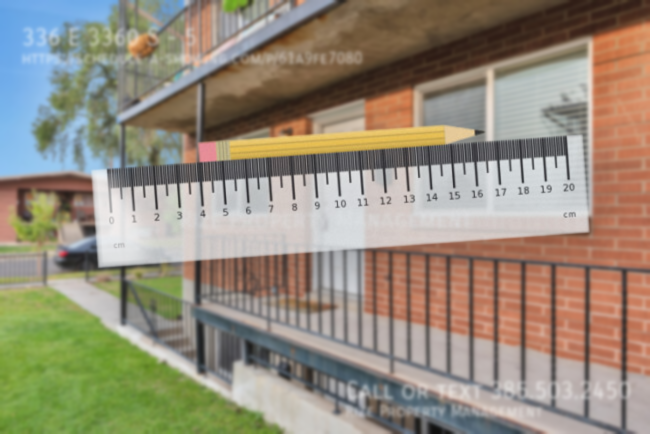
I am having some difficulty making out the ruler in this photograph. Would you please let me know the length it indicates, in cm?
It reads 12.5 cm
